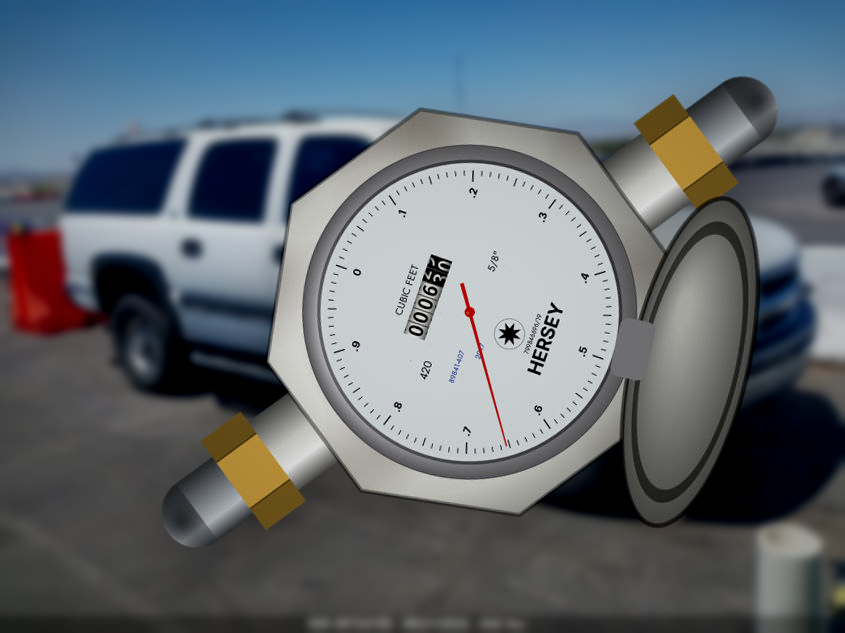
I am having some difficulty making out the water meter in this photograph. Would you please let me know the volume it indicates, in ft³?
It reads 629.65 ft³
